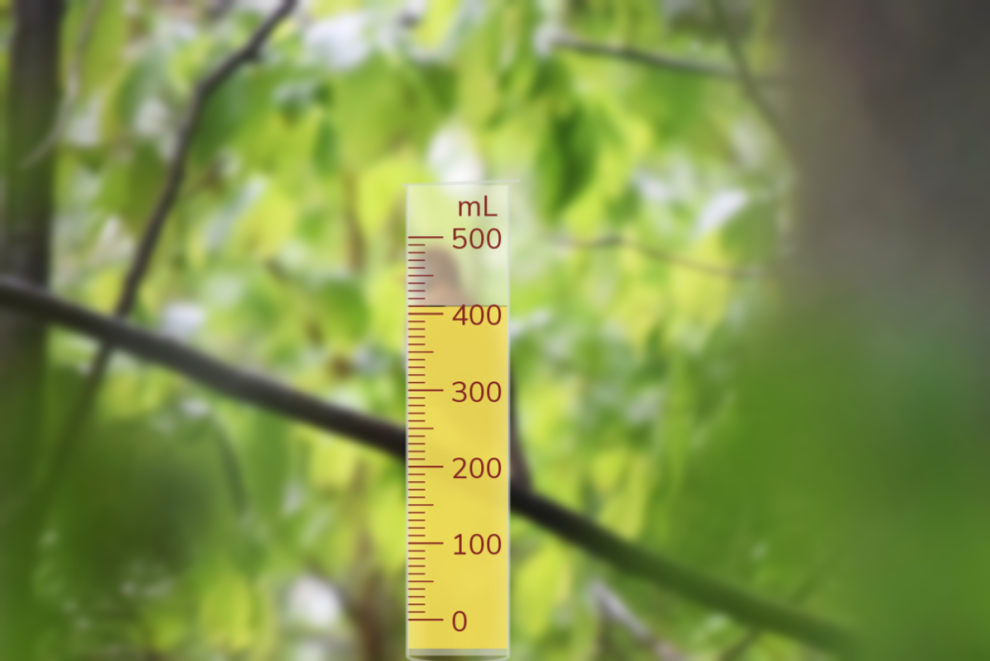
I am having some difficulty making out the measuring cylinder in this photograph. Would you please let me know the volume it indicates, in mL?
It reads 410 mL
